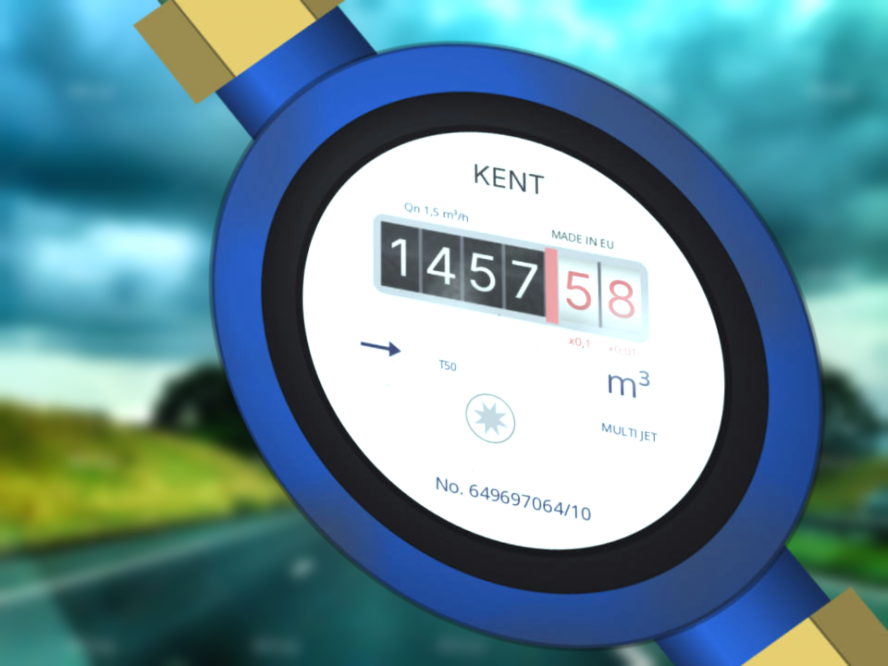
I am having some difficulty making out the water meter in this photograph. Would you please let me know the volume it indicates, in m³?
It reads 1457.58 m³
